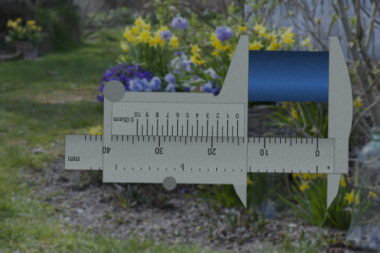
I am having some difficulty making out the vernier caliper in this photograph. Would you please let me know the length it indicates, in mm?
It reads 15.2 mm
